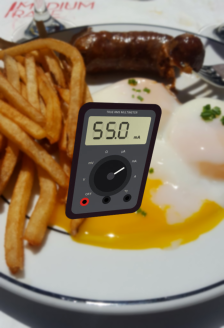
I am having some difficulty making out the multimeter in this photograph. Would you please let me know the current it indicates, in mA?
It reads 55.0 mA
